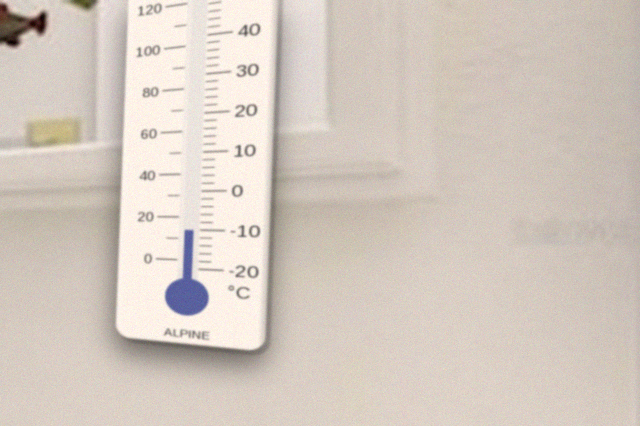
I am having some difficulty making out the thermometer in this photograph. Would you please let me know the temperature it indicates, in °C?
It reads -10 °C
